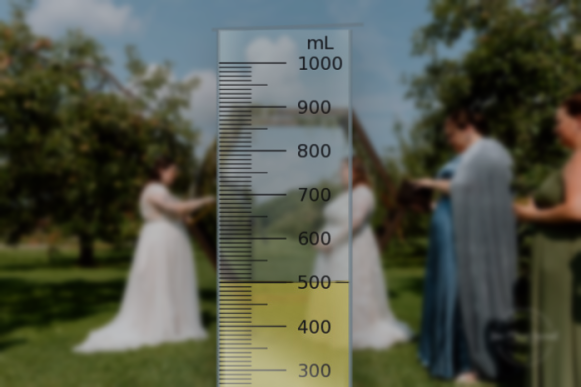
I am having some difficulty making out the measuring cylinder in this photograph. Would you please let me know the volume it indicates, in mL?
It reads 500 mL
